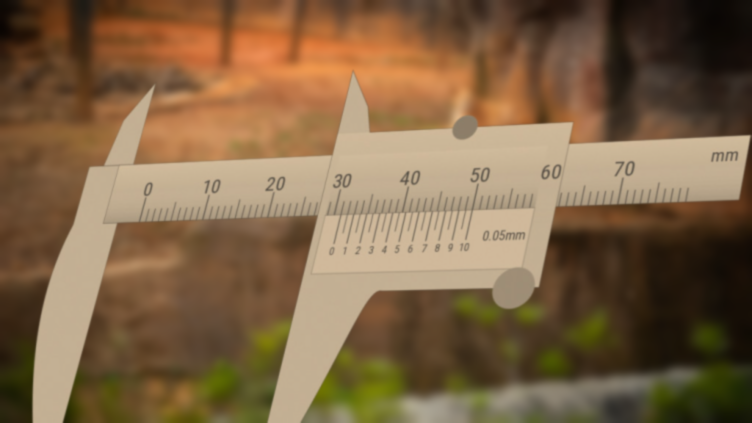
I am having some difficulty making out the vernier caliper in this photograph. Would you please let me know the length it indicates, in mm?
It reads 31.0 mm
